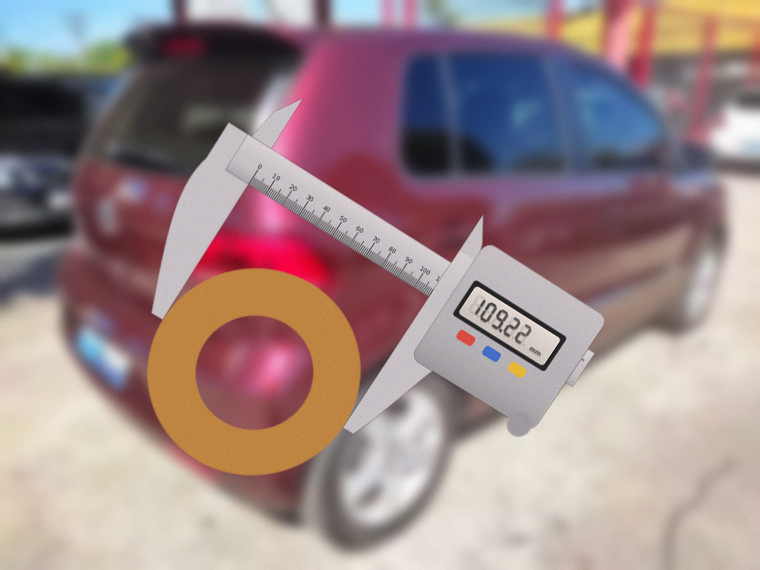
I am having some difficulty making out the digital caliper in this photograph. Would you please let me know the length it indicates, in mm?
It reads 109.22 mm
